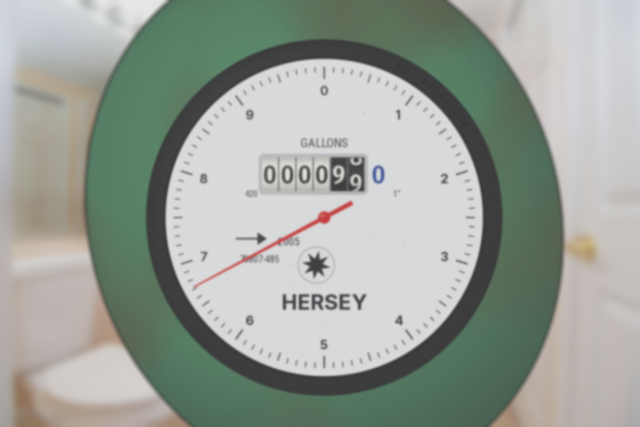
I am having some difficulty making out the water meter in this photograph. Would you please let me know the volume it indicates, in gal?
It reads 986.7 gal
